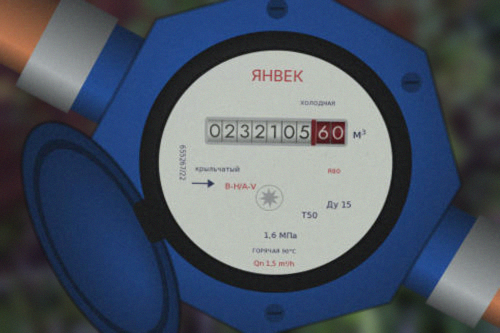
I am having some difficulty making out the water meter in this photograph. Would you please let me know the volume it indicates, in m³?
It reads 232105.60 m³
